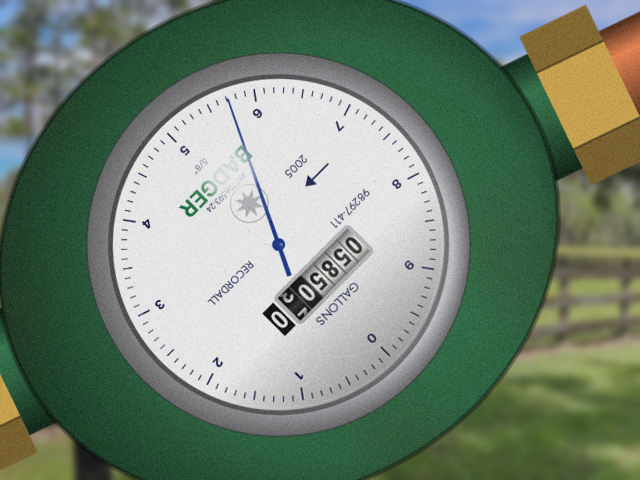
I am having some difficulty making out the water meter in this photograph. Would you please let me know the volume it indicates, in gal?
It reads 585025.7 gal
